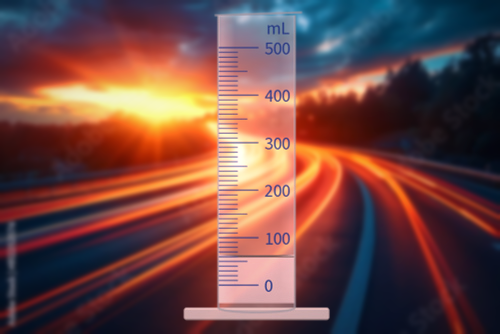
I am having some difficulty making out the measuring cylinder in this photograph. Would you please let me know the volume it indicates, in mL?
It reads 60 mL
